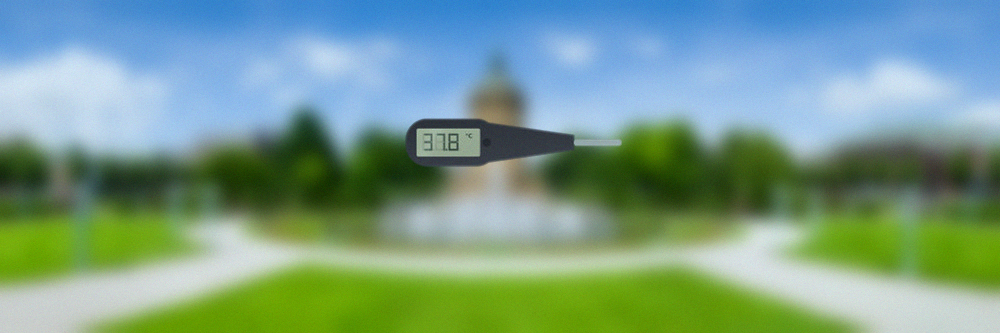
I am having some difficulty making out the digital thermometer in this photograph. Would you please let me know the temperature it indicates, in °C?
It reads 37.8 °C
